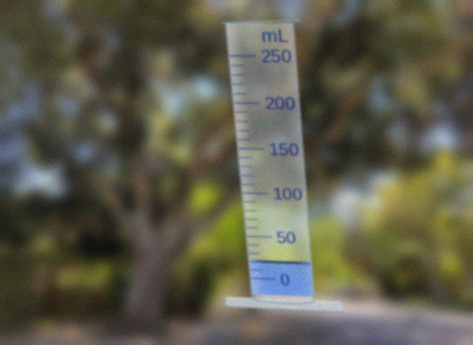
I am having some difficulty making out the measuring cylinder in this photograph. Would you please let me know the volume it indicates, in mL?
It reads 20 mL
